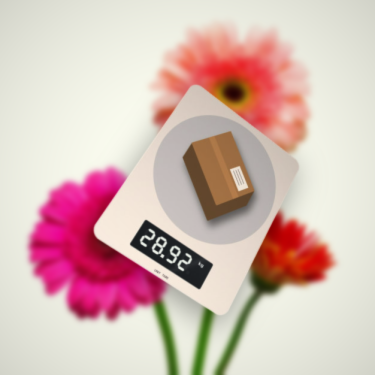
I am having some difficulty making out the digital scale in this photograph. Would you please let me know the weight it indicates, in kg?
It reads 28.92 kg
